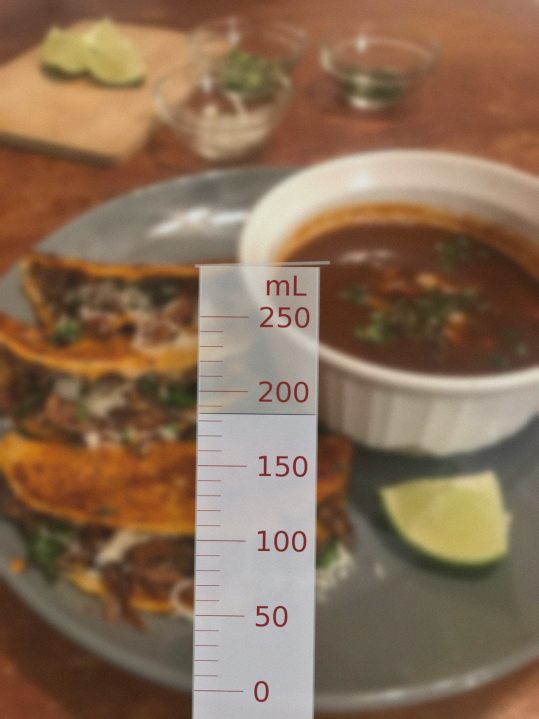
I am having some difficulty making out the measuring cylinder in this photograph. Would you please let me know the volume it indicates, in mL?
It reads 185 mL
